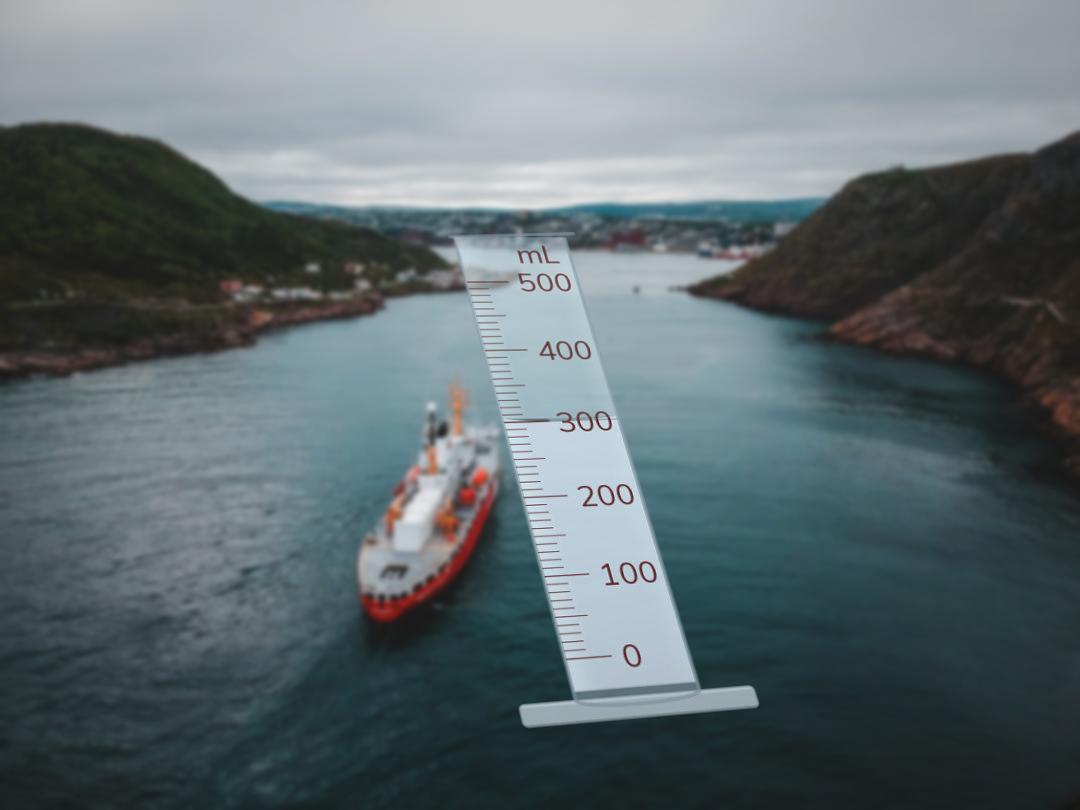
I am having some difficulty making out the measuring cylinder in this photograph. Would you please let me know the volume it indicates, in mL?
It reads 300 mL
